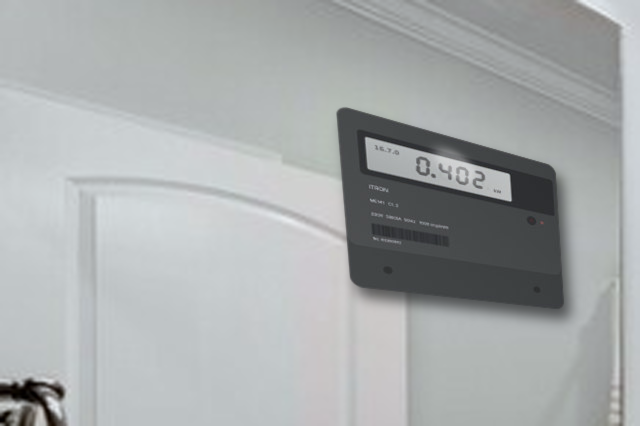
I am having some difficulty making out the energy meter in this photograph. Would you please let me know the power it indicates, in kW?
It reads 0.402 kW
